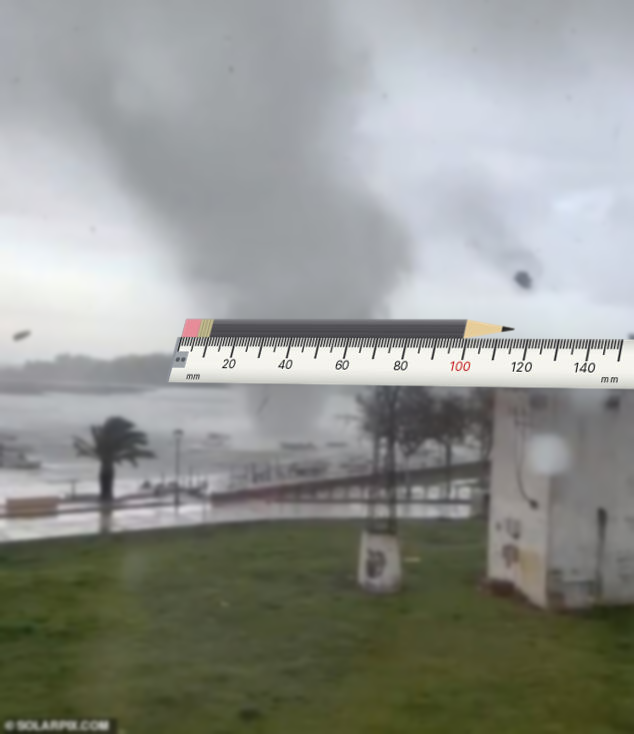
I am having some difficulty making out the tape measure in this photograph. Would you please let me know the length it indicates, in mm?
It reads 115 mm
